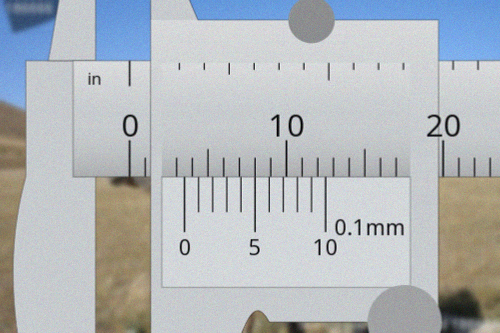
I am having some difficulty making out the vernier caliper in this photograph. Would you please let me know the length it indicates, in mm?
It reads 3.5 mm
